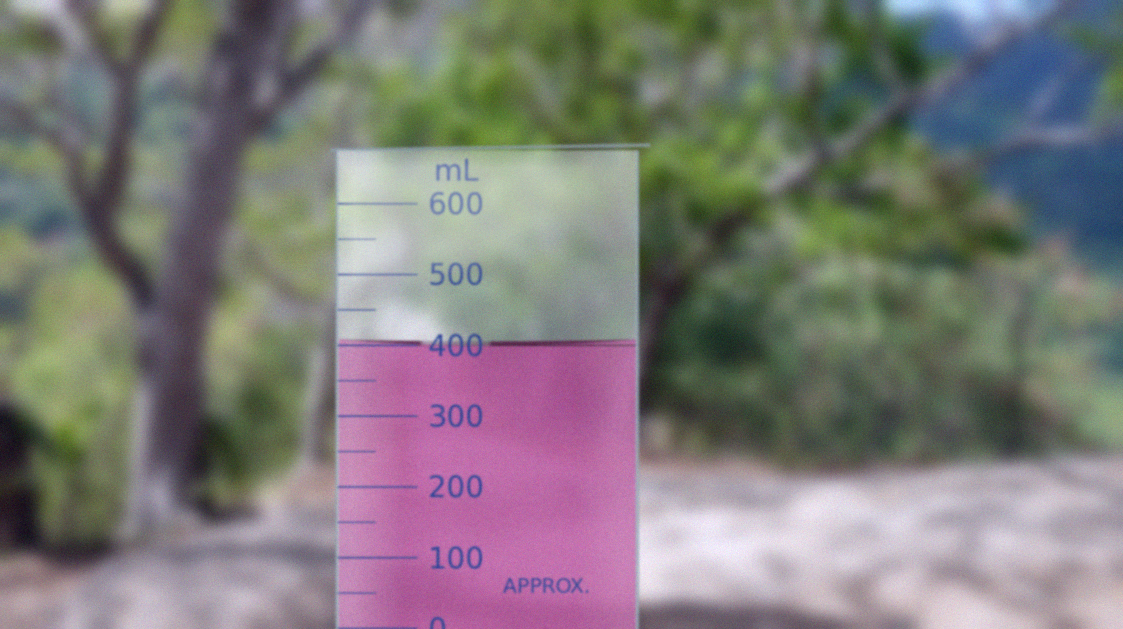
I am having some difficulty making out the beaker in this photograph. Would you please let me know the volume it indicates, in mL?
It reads 400 mL
